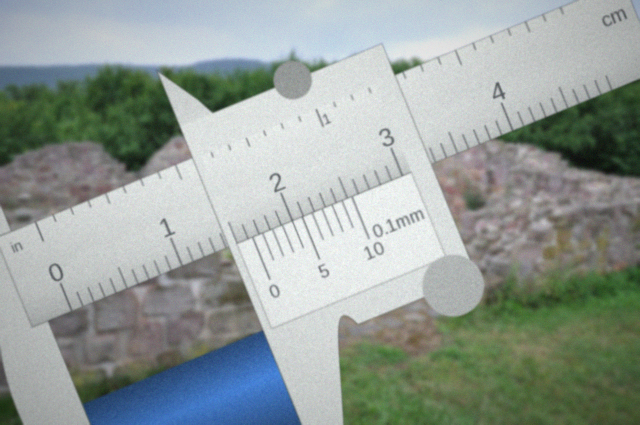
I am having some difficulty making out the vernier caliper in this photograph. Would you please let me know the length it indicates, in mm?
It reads 16.4 mm
